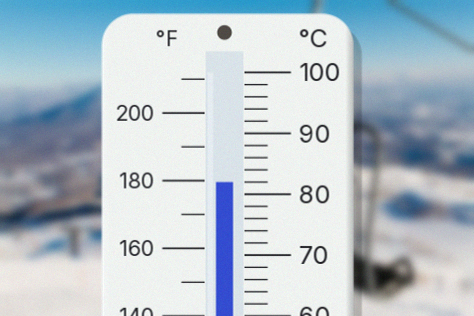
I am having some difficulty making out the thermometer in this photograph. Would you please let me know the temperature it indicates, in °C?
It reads 82 °C
